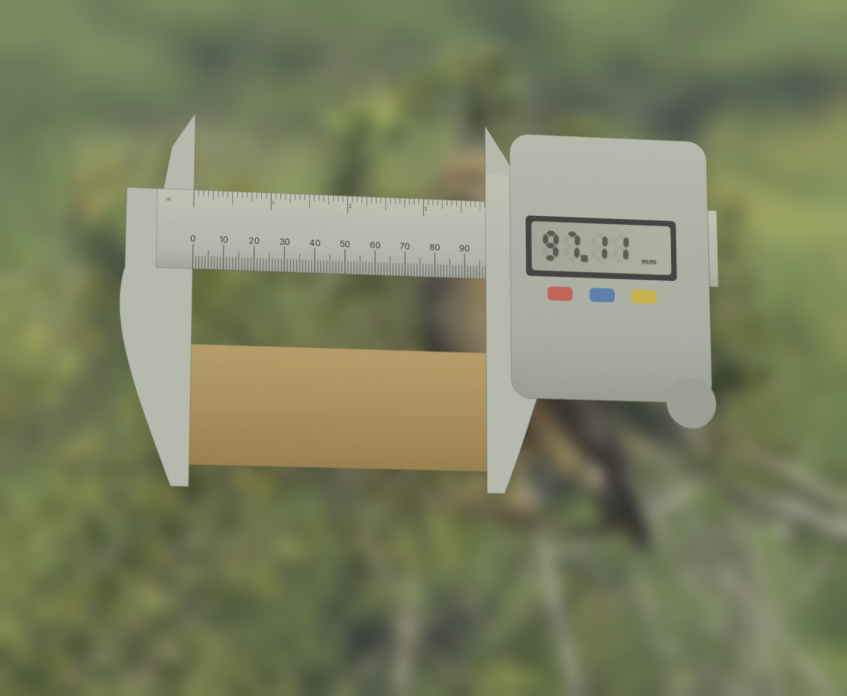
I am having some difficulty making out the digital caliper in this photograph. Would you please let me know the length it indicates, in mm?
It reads 97.11 mm
